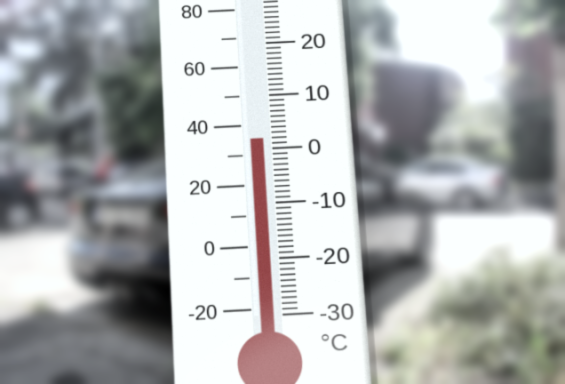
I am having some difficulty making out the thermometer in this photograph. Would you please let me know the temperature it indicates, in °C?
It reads 2 °C
